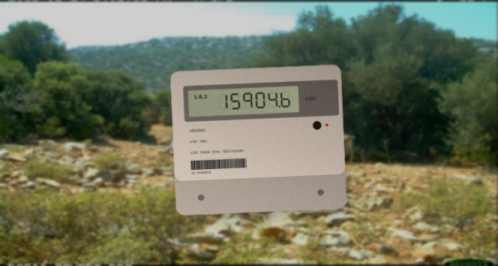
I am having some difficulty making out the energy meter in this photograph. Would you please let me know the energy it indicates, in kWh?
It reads 15904.6 kWh
